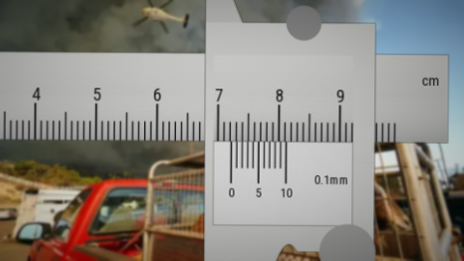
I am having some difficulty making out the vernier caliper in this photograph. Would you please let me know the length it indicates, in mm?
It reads 72.2 mm
